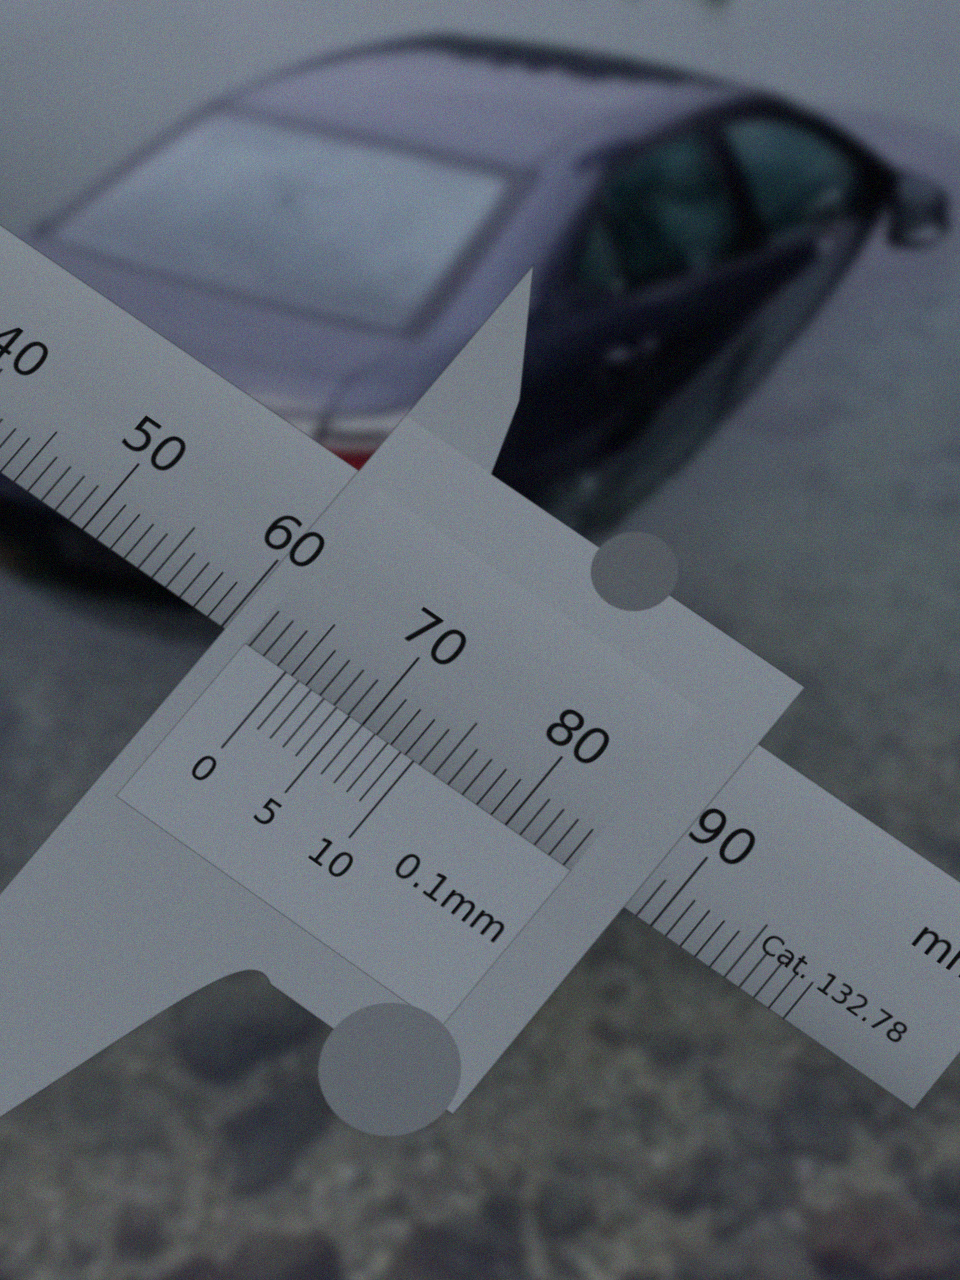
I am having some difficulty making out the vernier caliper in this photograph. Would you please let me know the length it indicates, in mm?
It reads 64.6 mm
